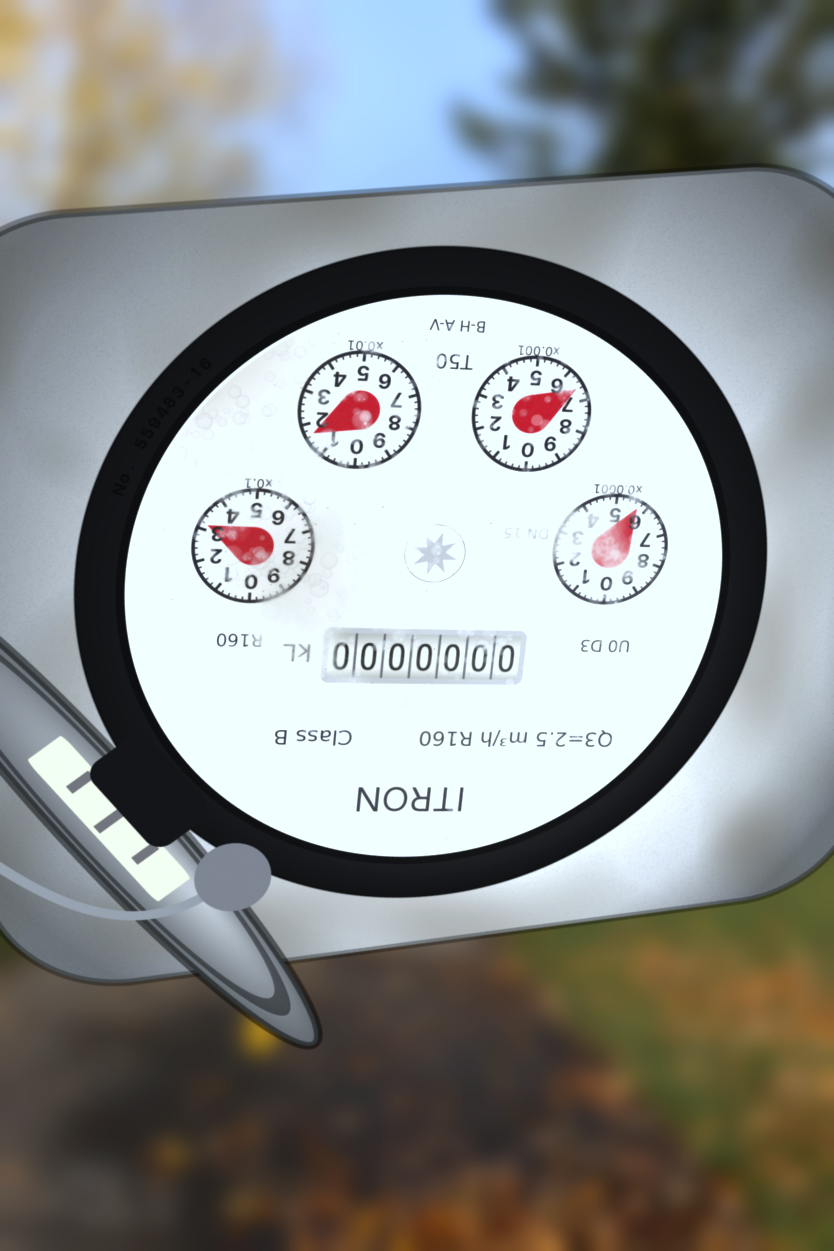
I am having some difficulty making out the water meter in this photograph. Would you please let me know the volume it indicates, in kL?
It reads 0.3165 kL
